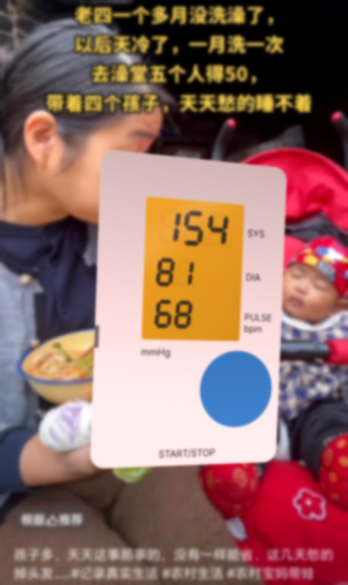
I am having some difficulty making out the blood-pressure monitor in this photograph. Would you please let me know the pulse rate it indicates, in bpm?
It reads 68 bpm
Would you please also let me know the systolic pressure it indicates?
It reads 154 mmHg
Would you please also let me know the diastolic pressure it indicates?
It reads 81 mmHg
